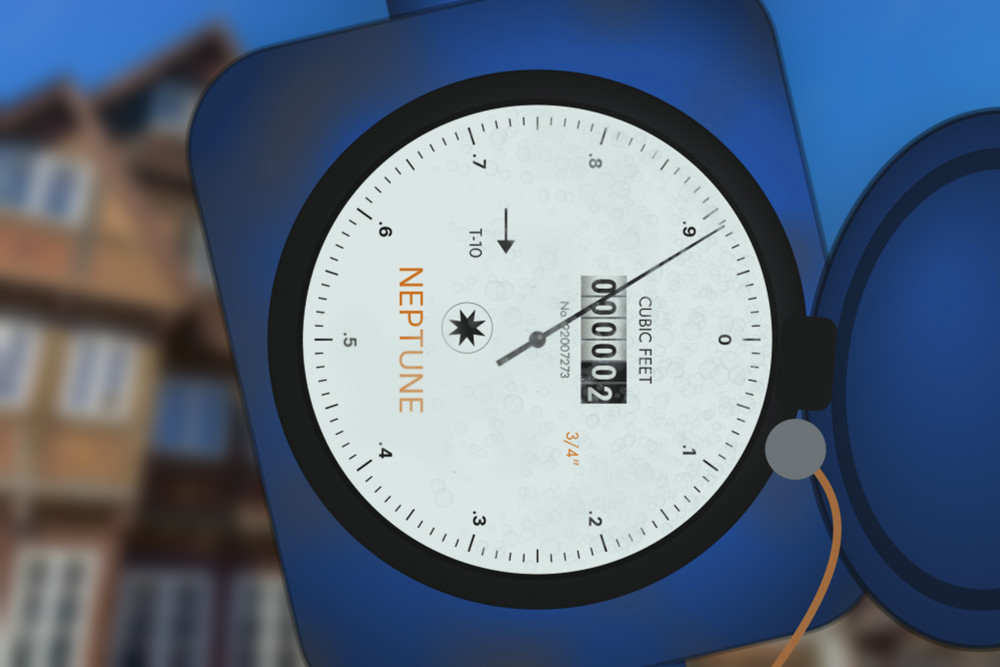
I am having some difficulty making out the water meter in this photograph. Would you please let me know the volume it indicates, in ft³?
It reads 1.91 ft³
